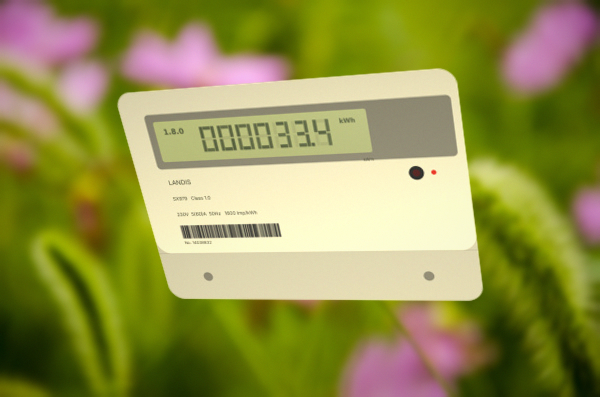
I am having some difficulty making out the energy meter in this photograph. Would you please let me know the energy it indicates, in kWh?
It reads 33.4 kWh
